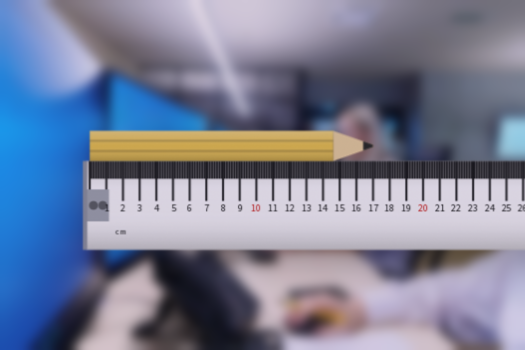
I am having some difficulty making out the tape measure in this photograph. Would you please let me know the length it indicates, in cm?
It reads 17 cm
